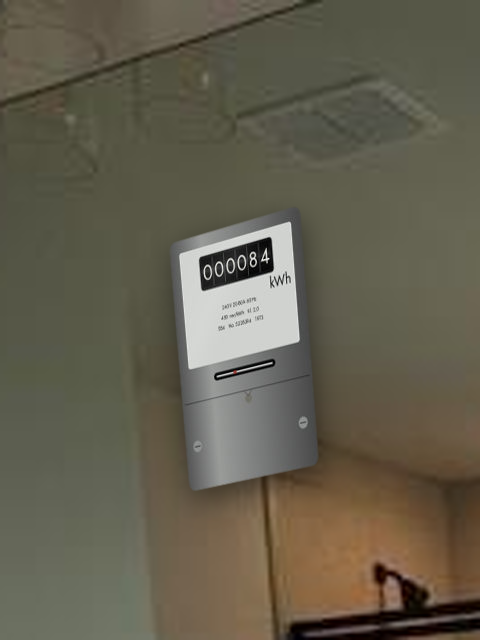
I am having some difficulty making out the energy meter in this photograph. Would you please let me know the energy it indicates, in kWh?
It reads 84 kWh
